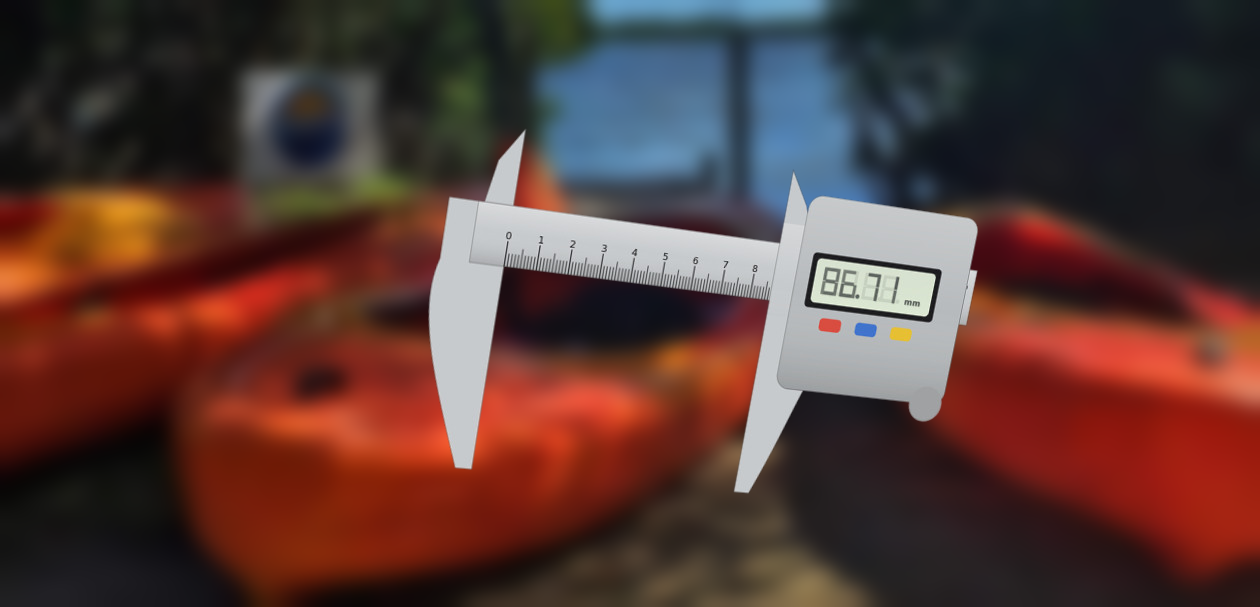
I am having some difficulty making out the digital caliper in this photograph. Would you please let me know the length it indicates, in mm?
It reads 86.71 mm
